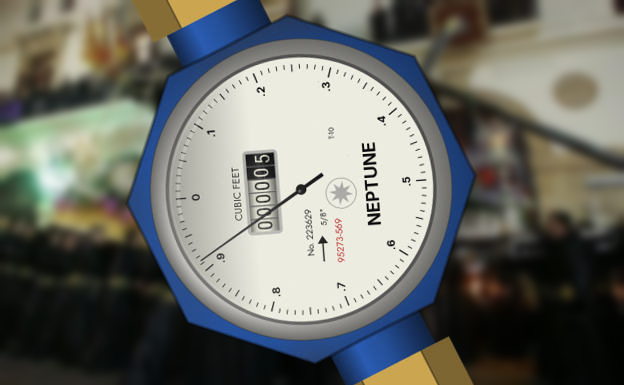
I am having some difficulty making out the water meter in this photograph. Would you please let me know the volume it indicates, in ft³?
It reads 4.91 ft³
